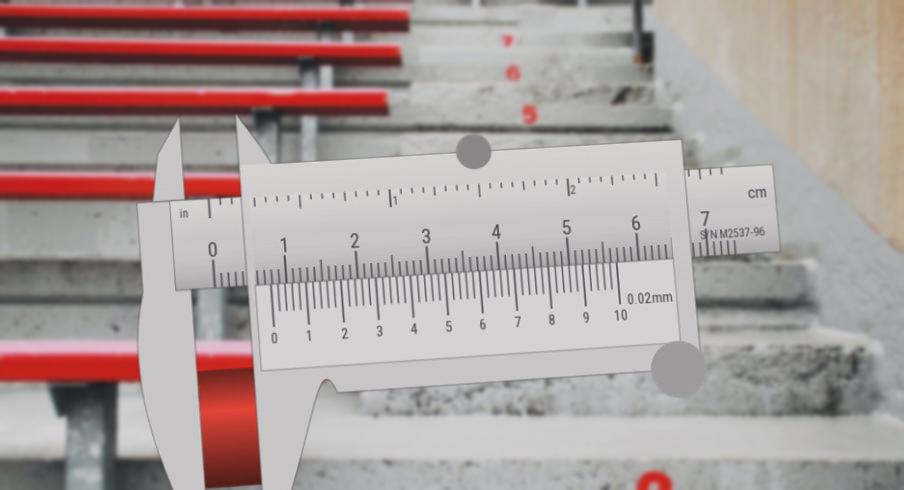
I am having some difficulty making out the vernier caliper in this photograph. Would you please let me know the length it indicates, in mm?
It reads 7.8 mm
